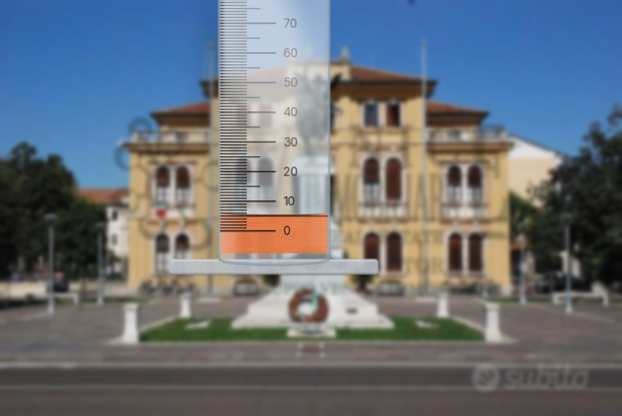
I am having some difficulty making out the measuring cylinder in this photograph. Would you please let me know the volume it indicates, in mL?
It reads 5 mL
